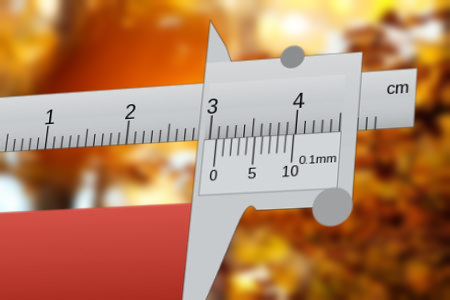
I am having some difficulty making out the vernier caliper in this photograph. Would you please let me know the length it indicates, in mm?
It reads 30.8 mm
